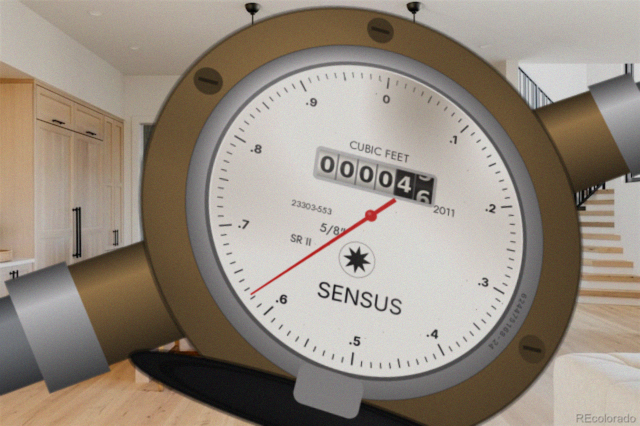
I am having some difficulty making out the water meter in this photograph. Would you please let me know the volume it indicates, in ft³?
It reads 45.62 ft³
